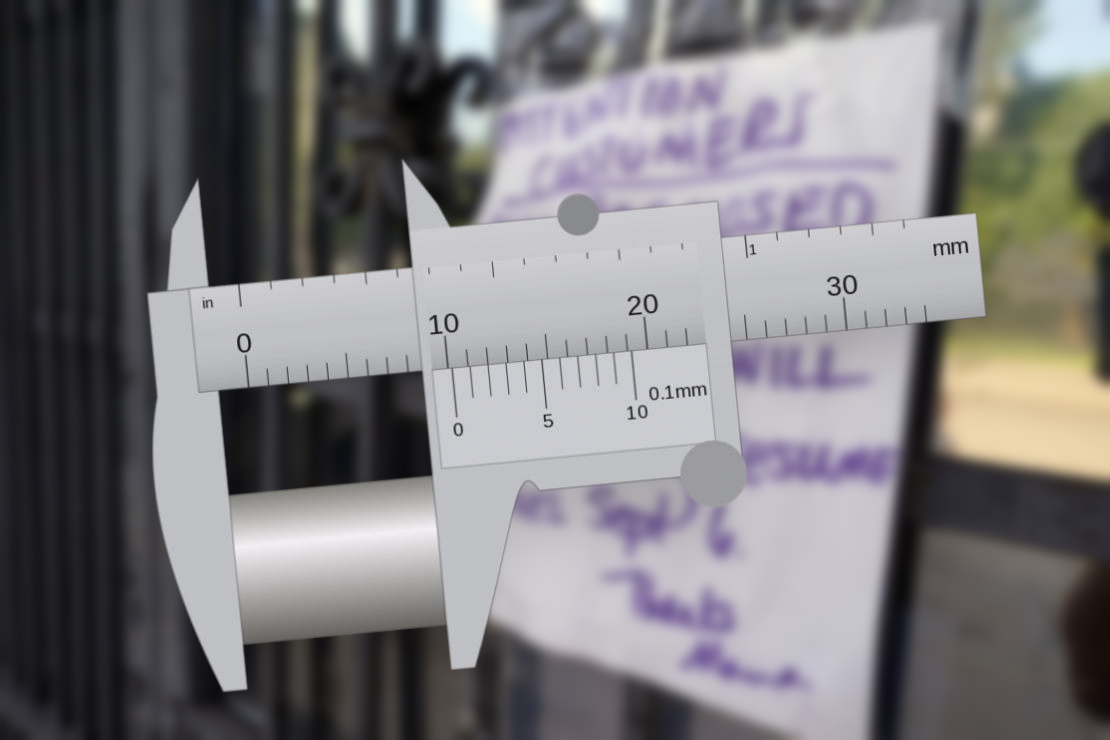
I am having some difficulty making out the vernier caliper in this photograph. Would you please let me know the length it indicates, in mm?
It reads 10.2 mm
